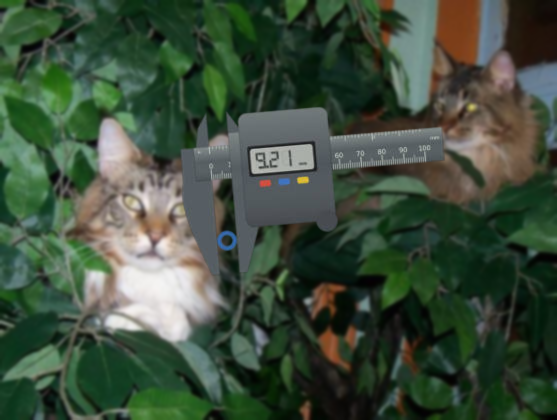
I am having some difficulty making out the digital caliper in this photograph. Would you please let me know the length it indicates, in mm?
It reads 9.21 mm
